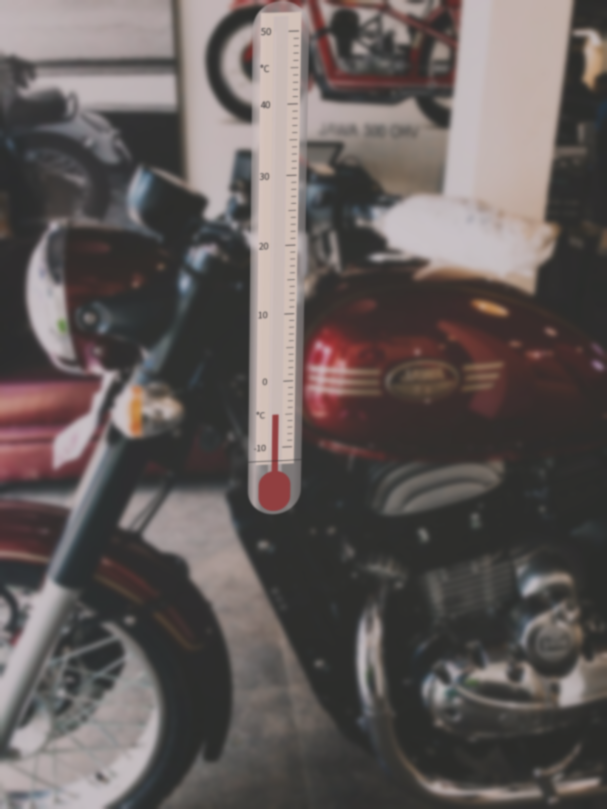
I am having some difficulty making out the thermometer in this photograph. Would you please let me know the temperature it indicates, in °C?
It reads -5 °C
